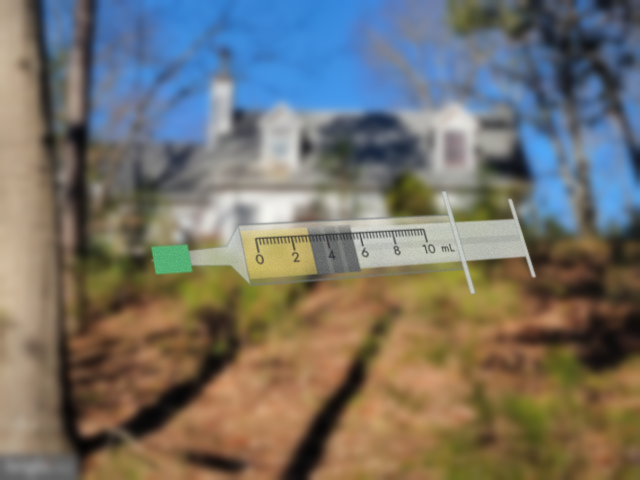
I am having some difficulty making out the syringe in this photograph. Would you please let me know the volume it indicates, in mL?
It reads 3 mL
